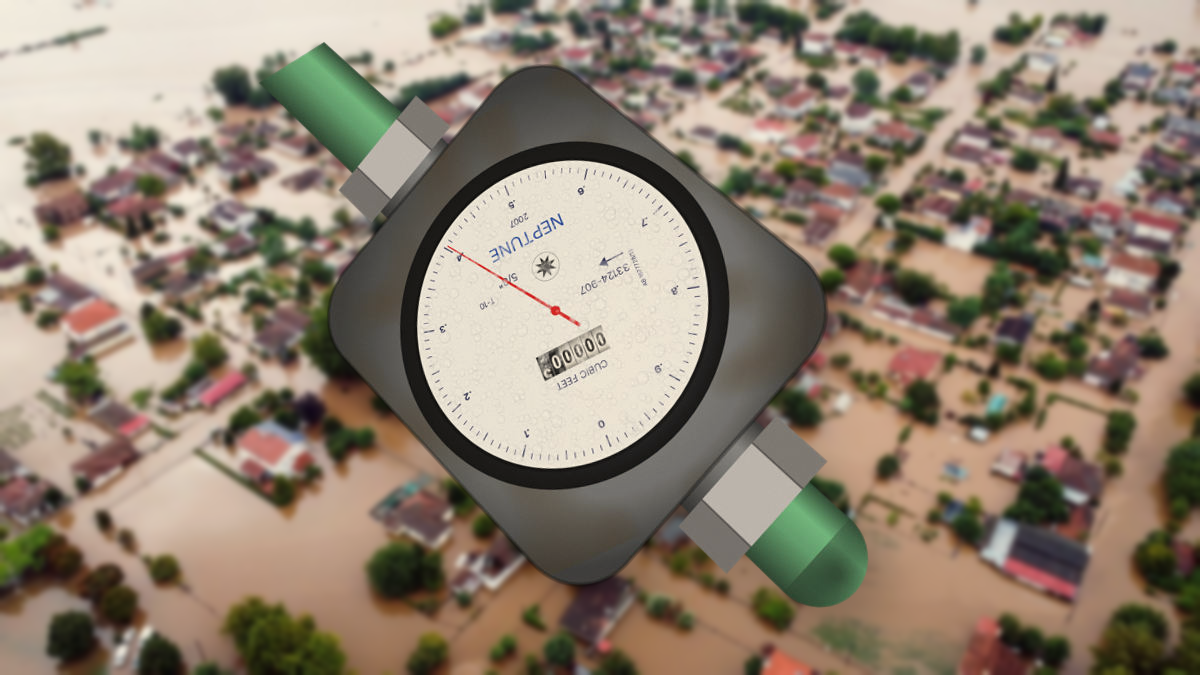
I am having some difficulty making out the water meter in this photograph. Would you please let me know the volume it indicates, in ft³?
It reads 5.40 ft³
